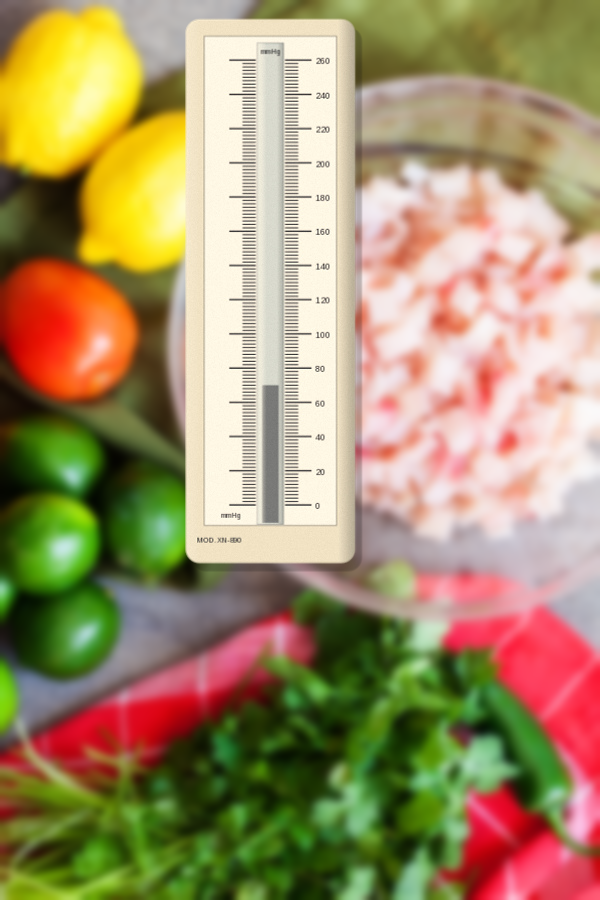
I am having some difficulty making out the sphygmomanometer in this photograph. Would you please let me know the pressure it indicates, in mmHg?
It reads 70 mmHg
